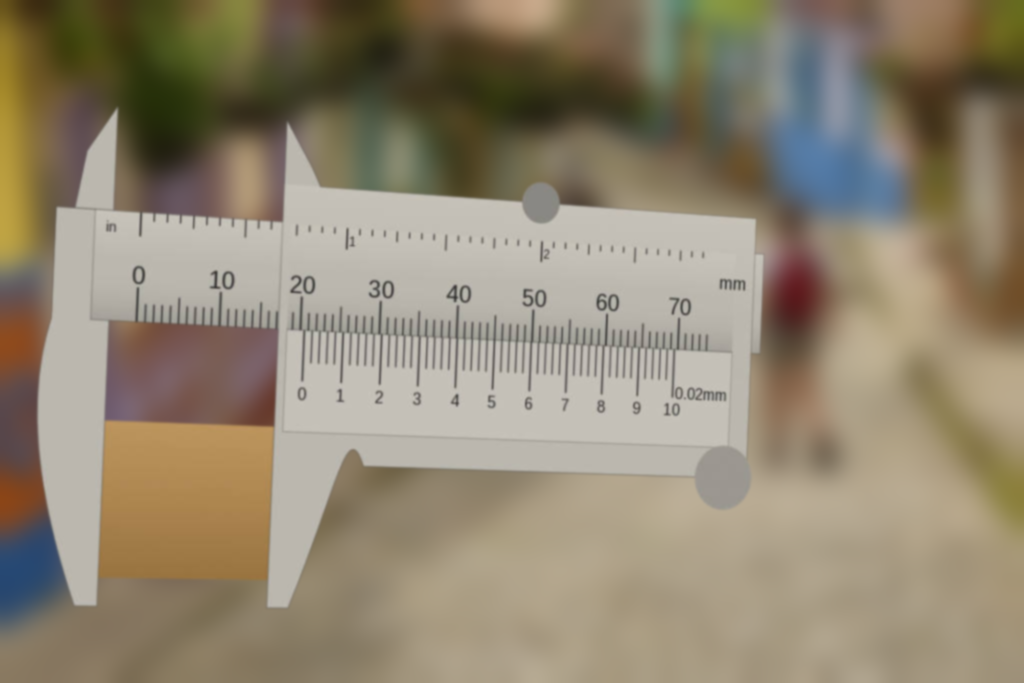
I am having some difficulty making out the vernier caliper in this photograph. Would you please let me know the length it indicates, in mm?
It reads 20.5 mm
